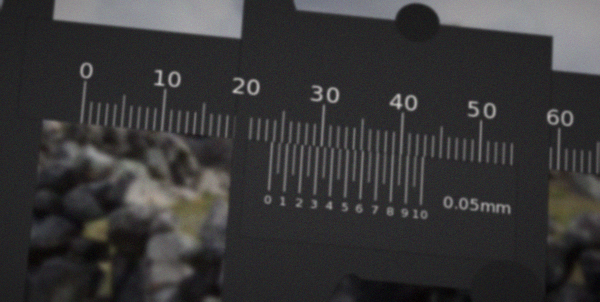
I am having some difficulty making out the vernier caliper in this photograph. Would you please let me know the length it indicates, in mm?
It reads 23.8 mm
